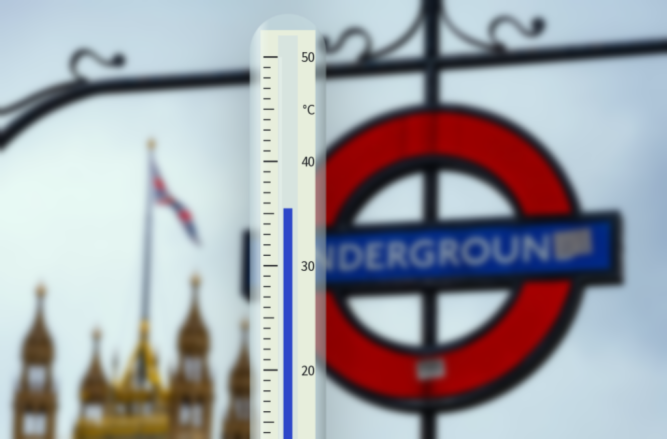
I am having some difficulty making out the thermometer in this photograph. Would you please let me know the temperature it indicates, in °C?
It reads 35.5 °C
